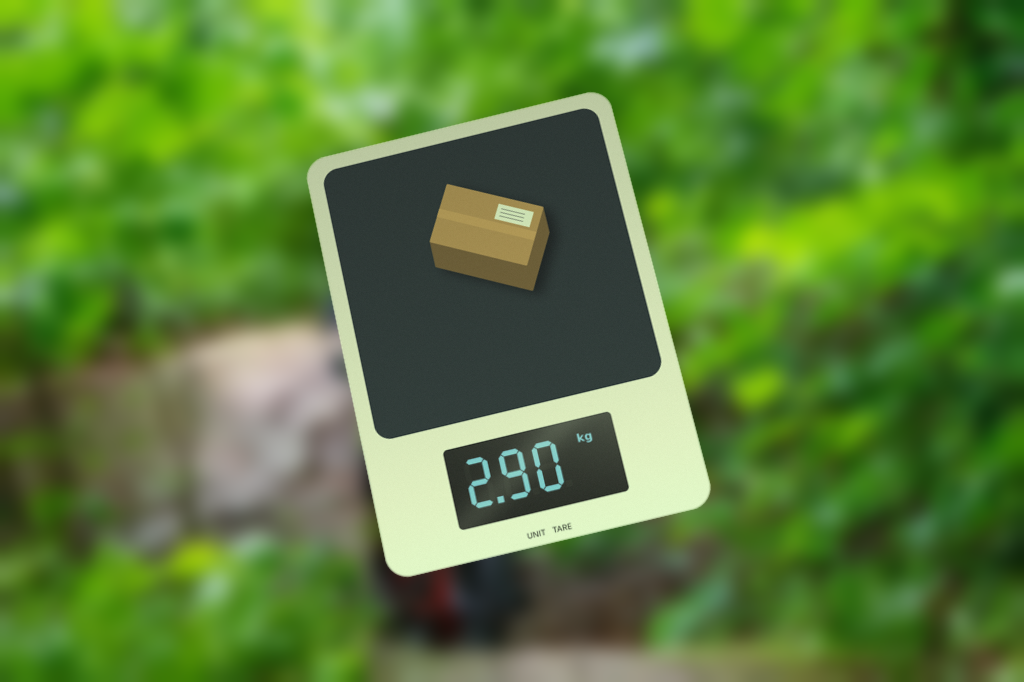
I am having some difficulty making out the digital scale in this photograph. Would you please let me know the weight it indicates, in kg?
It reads 2.90 kg
